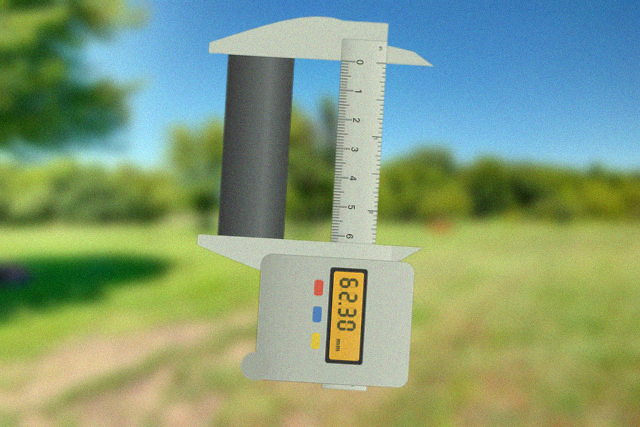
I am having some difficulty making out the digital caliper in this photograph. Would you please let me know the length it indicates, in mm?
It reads 62.30 mm
